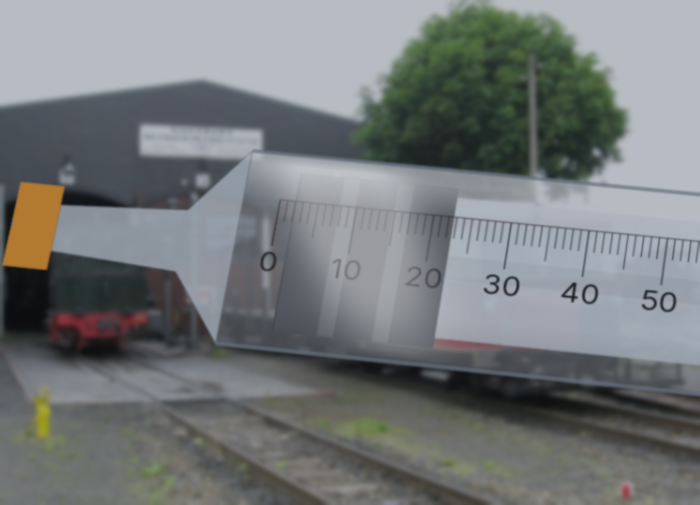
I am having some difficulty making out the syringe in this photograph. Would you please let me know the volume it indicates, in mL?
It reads 2 mL
